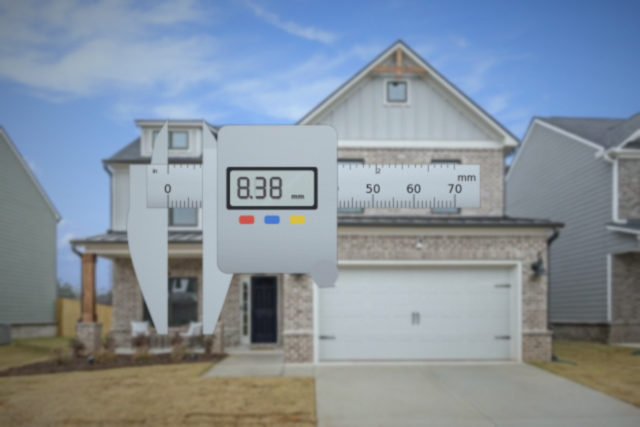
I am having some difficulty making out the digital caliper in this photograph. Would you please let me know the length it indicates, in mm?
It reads 8.38 mm
